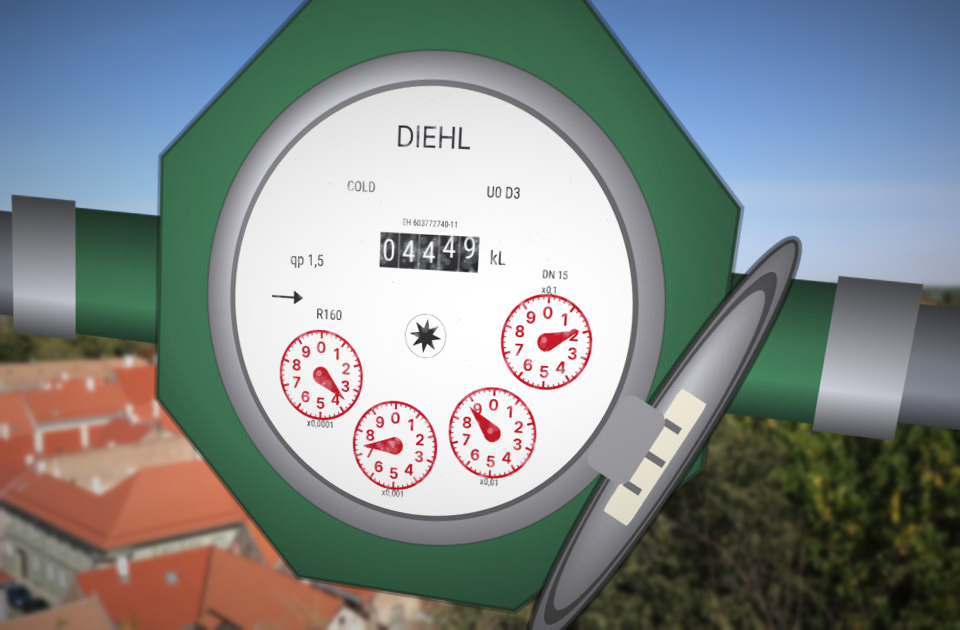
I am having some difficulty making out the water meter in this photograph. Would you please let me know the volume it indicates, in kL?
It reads 4449.1873 kL
